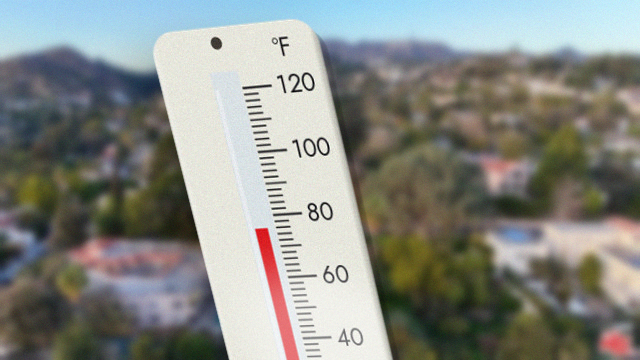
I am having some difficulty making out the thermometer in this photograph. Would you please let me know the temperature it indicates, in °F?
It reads 76 °F
